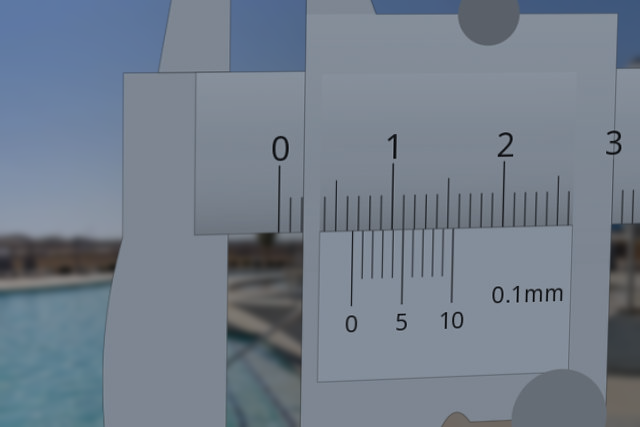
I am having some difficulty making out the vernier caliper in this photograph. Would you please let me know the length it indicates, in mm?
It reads 6.5 mm
